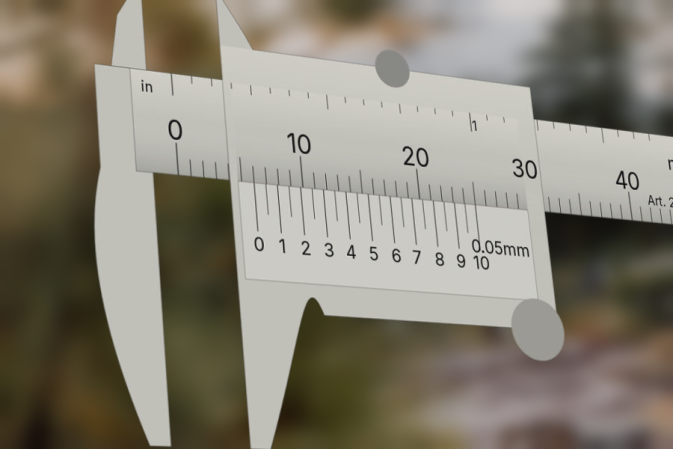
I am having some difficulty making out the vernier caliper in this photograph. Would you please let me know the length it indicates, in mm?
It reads 6.0 mm
